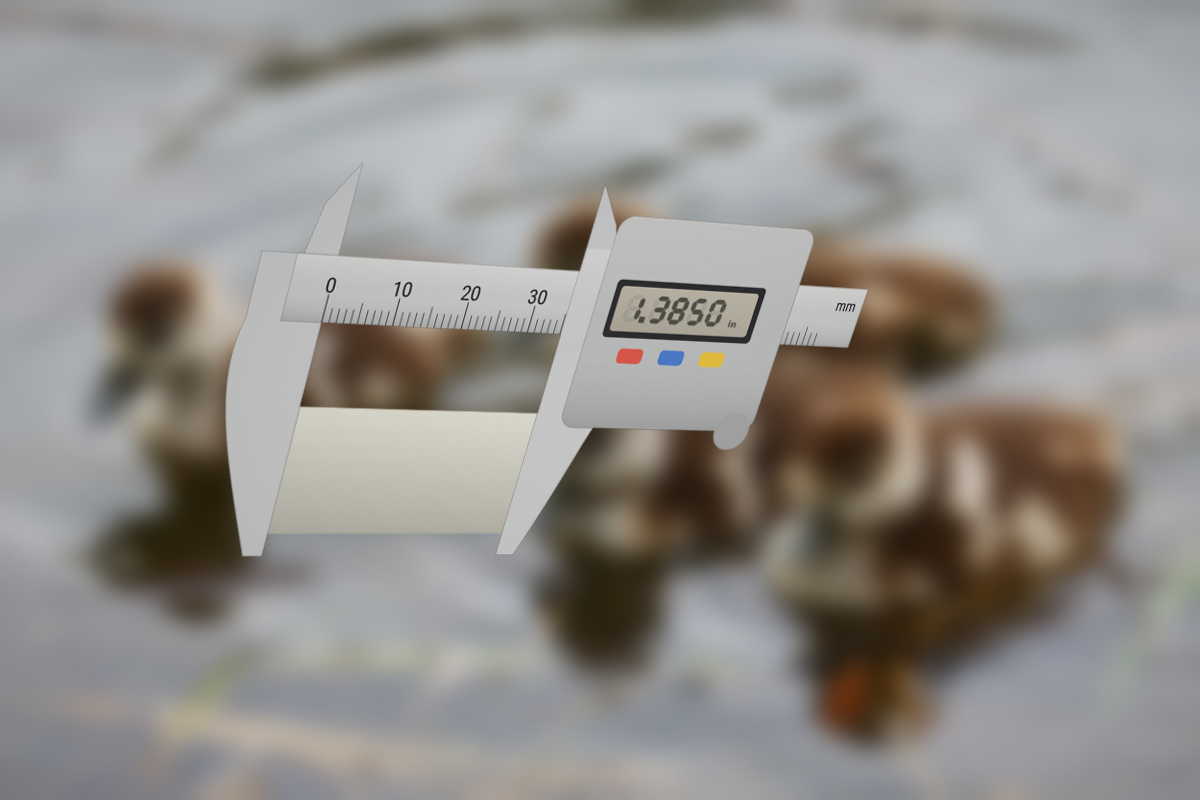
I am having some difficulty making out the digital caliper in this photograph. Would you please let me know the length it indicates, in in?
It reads 1.3850 in
